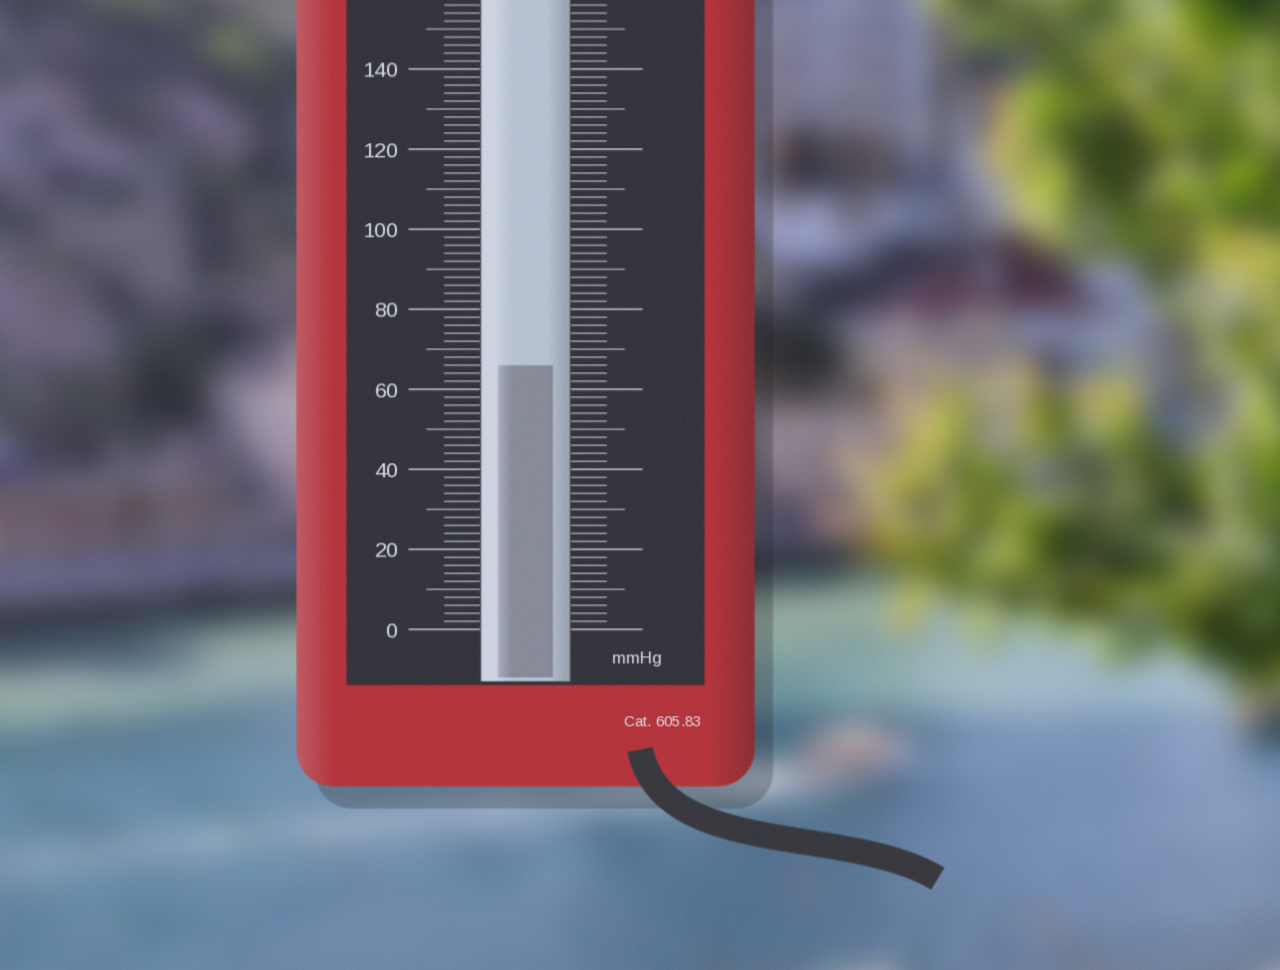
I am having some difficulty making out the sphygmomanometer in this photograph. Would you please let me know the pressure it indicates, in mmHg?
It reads 66 mmHg
